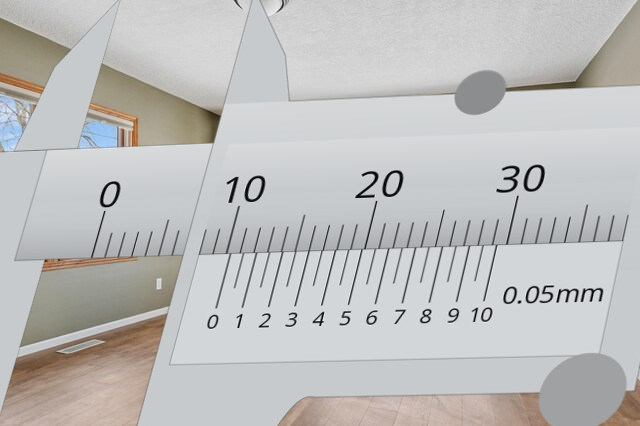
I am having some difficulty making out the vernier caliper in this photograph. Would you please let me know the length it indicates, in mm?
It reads 10.3 mm
